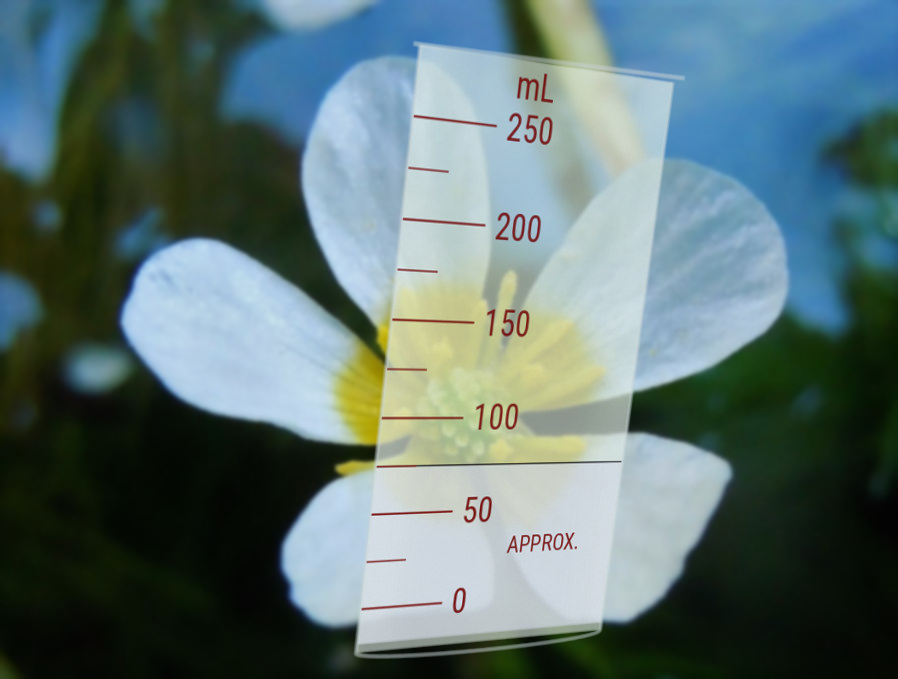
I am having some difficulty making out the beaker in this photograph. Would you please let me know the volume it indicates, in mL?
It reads 75 mL
